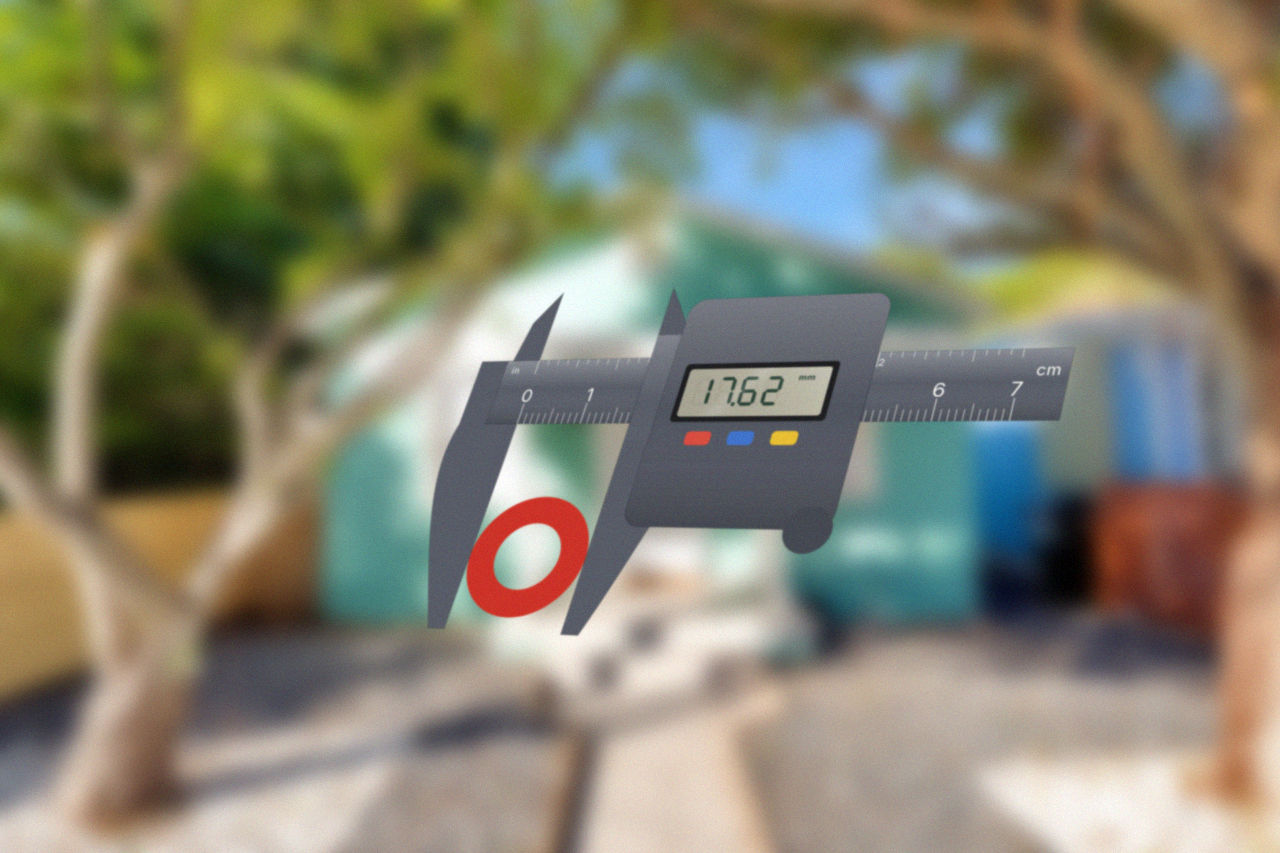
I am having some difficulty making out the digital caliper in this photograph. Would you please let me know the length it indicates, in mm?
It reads 17.62 mm
